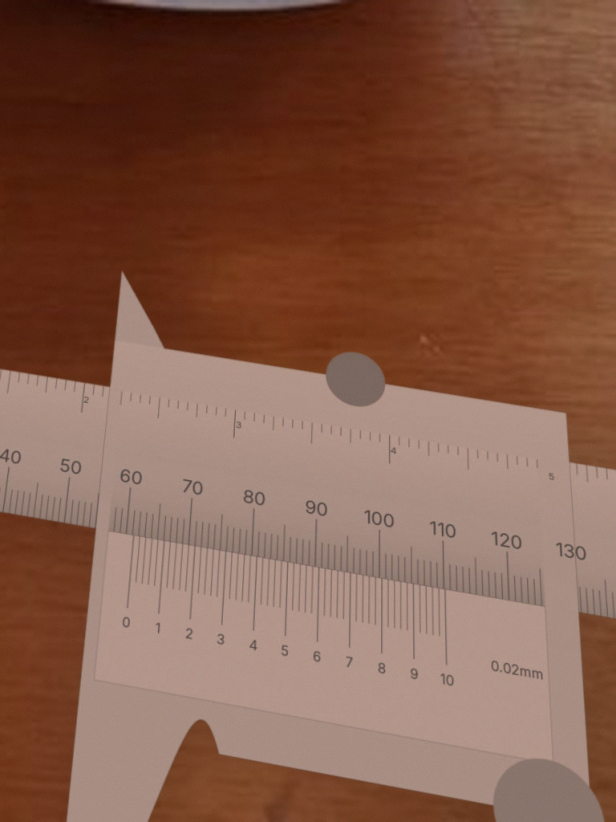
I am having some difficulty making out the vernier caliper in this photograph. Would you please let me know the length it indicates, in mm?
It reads 61.2 mm
